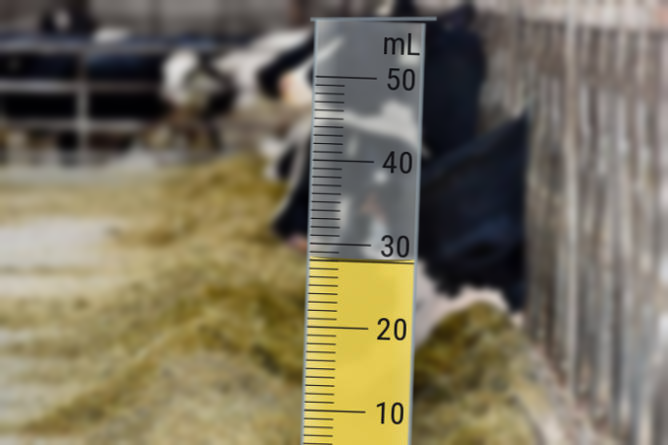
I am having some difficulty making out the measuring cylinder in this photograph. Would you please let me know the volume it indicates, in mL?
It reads 28 mL
